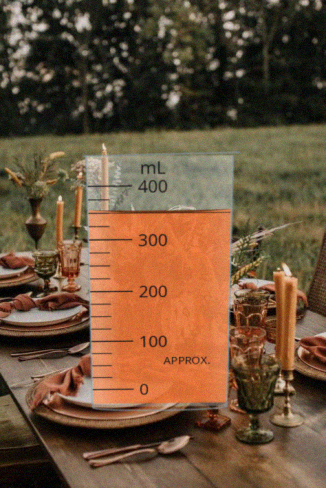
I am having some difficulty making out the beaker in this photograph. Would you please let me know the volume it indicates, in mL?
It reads 350 mL
